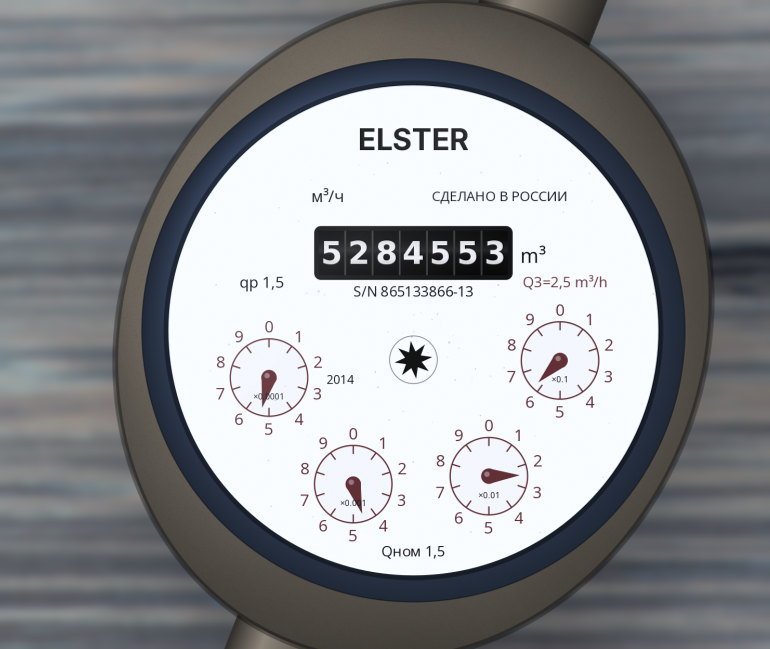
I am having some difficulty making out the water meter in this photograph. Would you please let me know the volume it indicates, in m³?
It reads 5284553.6245 m³
